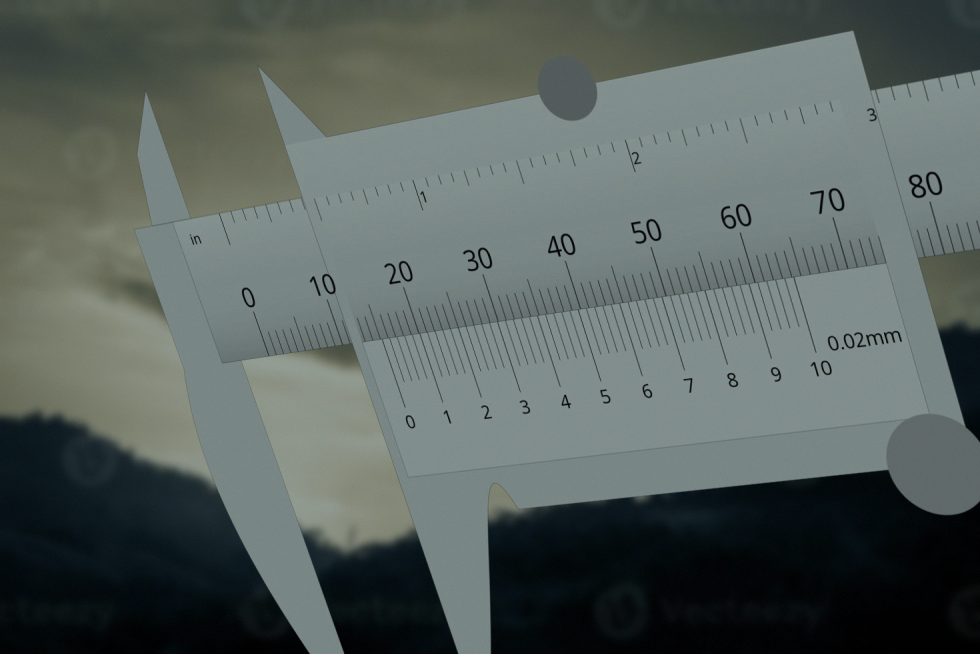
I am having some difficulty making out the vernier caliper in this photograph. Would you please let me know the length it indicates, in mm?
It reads 15.2 mm
